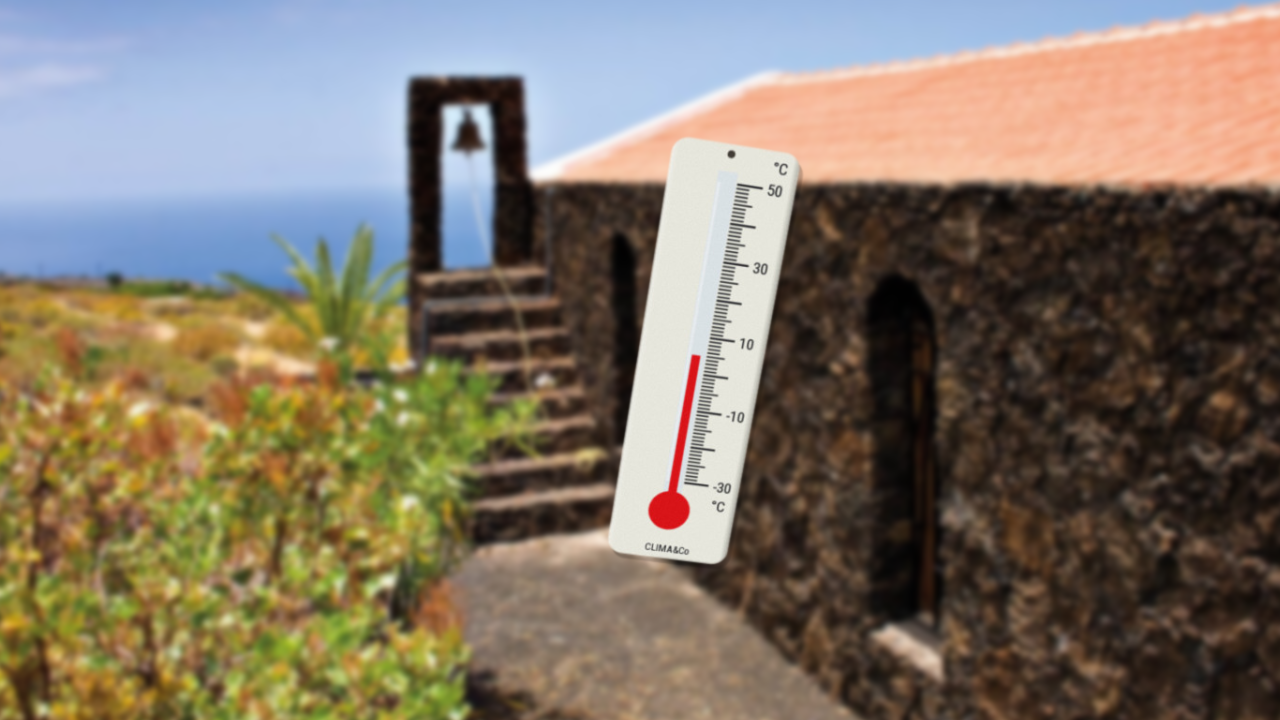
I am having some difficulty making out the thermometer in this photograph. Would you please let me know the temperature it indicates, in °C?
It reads 5 °C
